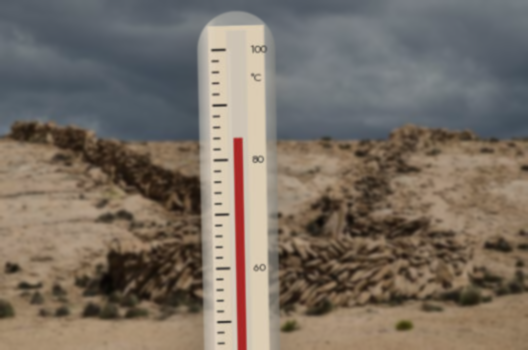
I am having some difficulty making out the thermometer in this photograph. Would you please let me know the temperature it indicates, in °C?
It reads 84 °C
